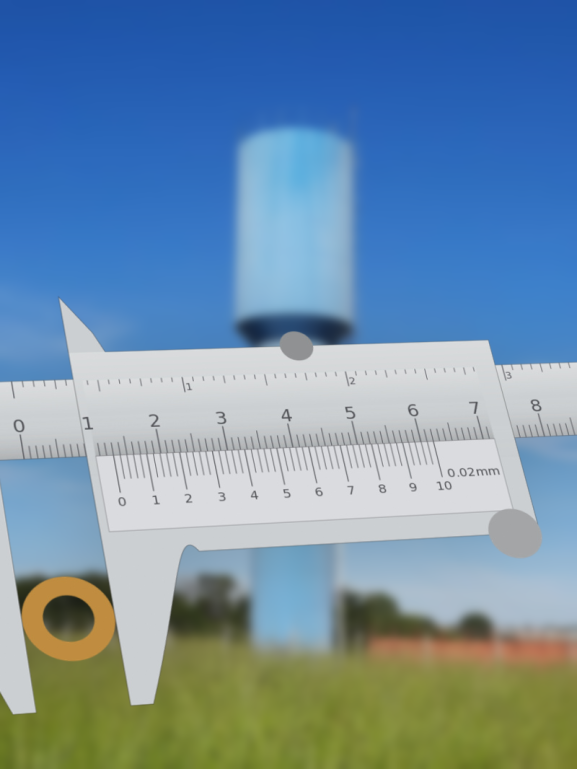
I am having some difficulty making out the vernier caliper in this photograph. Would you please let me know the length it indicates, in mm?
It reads 13.0 mm
